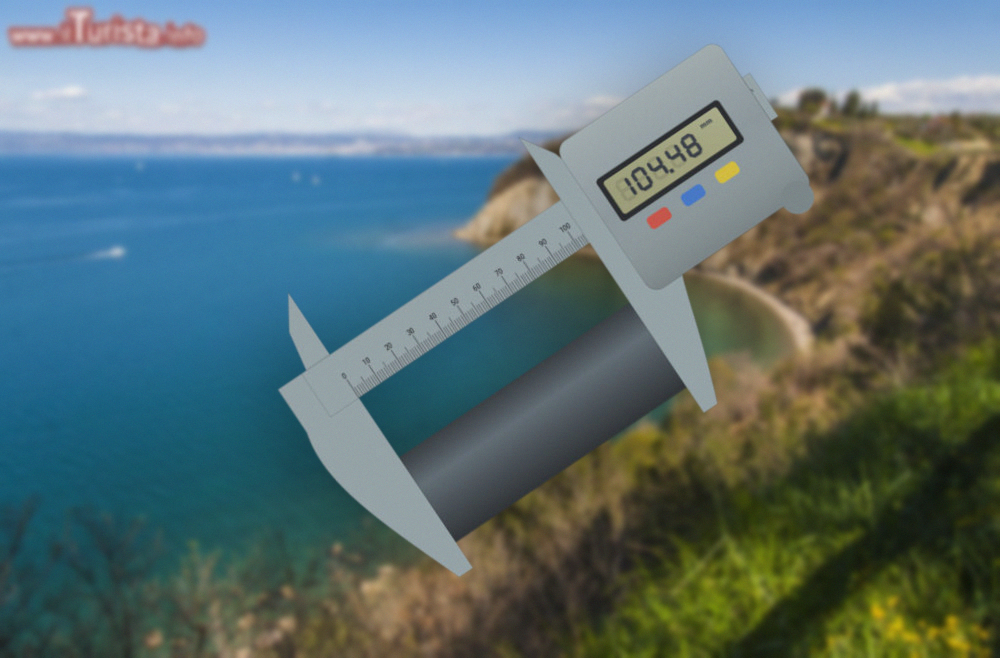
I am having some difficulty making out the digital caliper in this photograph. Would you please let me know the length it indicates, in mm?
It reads 104.48 mm
